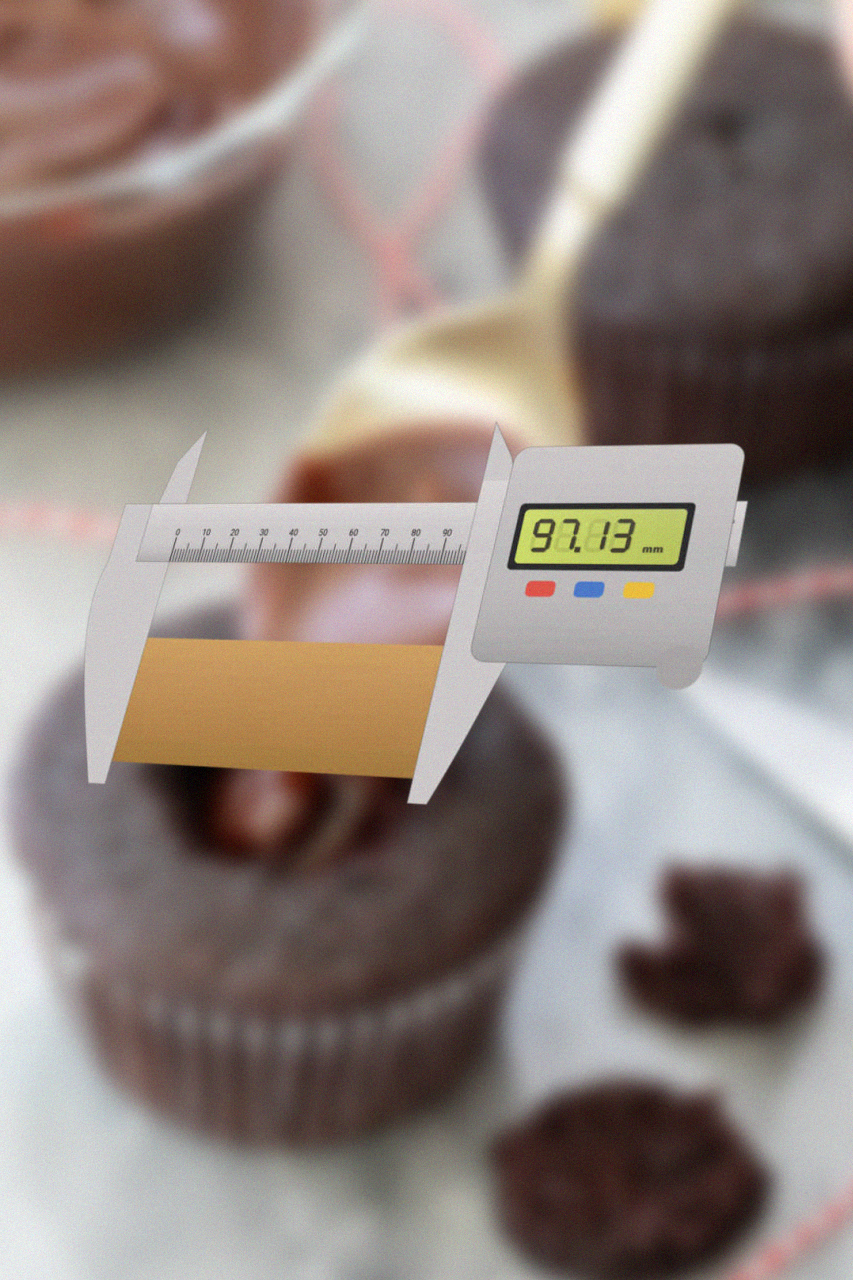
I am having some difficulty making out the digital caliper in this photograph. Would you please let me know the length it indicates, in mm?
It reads 97.13 mm
